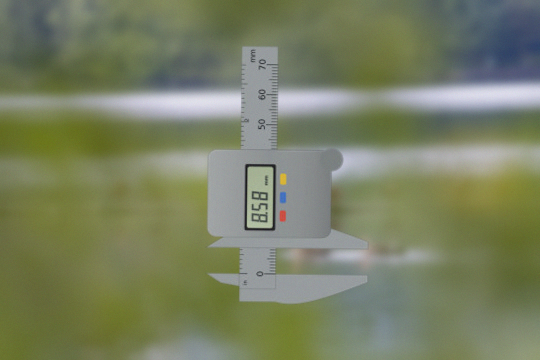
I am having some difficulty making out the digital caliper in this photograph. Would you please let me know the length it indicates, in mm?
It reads 8.58 mm
